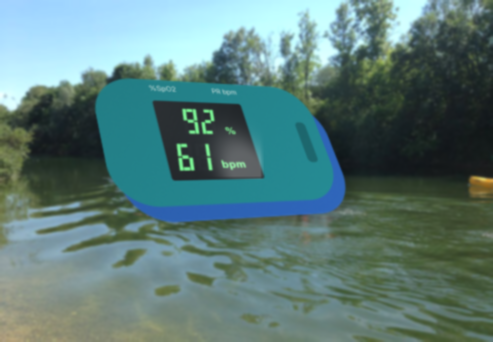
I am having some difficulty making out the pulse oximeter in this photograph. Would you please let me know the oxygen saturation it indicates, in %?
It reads 92 %
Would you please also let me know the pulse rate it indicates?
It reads 61 bpm
